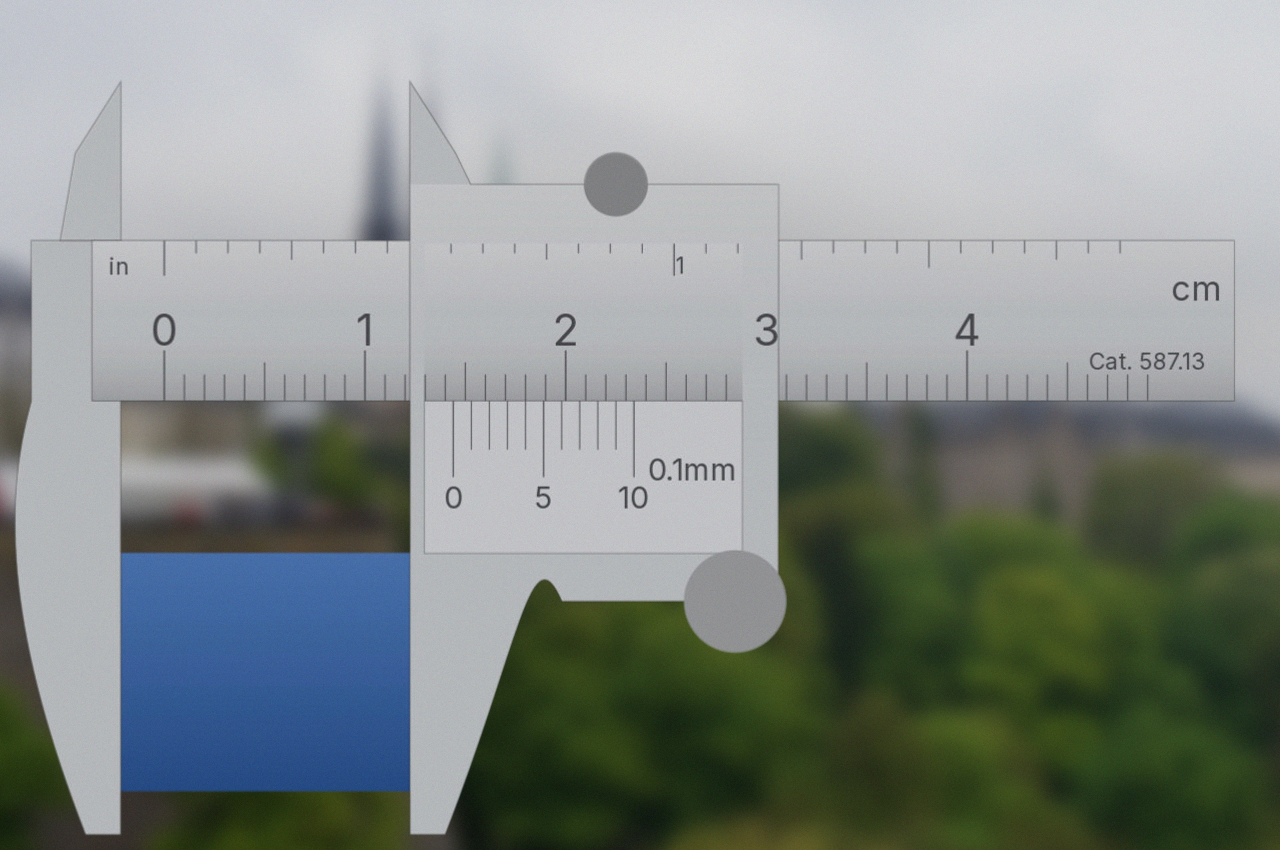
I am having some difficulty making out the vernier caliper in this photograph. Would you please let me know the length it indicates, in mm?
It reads 14.4 mm
